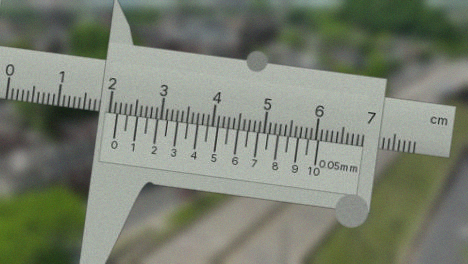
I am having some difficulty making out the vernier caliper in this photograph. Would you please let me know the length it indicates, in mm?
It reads 21.5 mm
